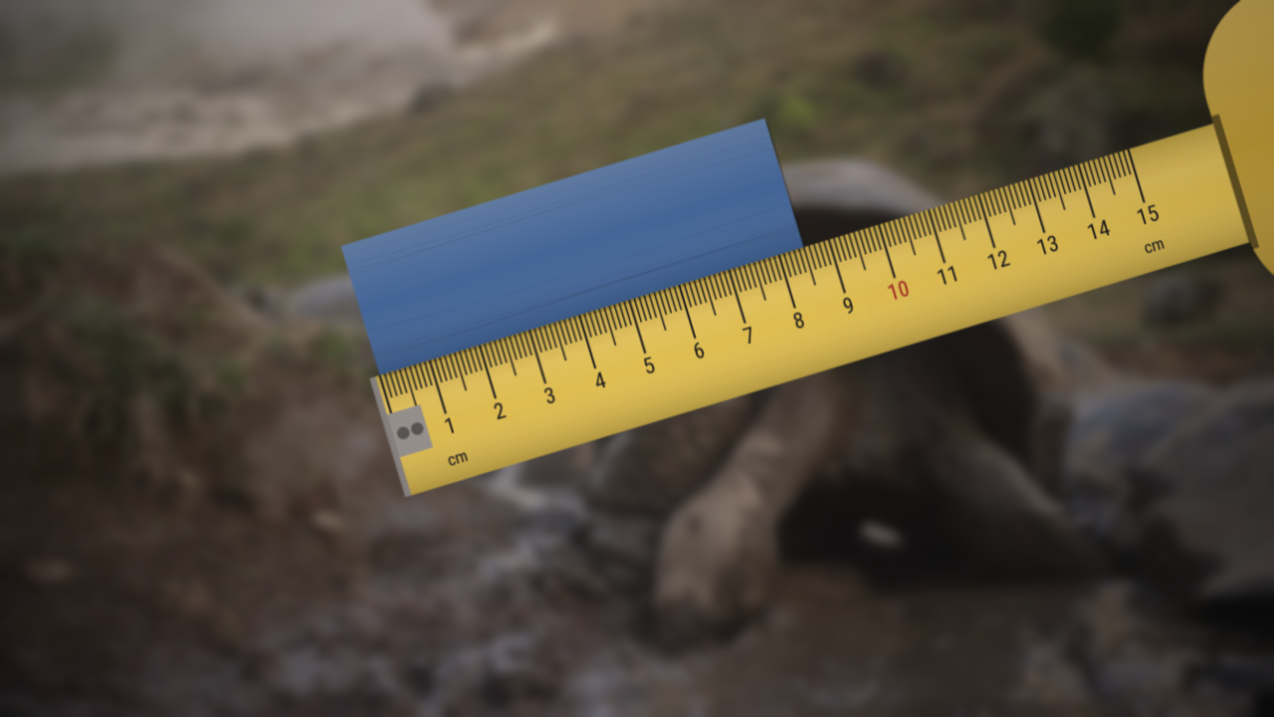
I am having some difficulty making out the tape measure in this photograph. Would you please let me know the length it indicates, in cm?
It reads 8.5 cm
